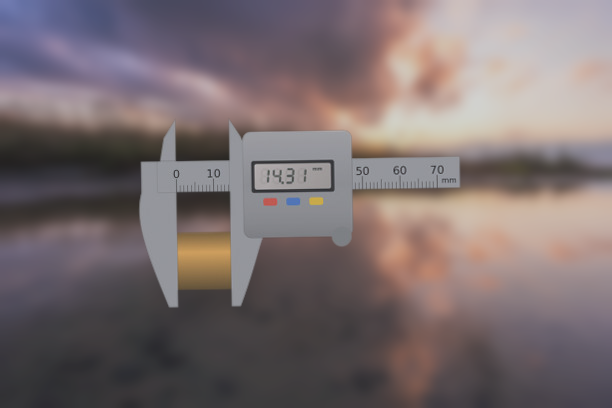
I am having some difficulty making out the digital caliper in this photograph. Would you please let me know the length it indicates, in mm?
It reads 14.31 mm
